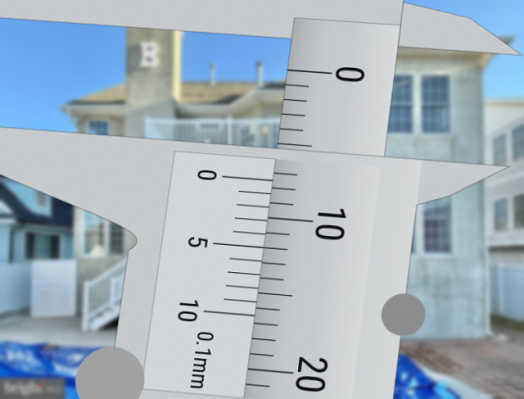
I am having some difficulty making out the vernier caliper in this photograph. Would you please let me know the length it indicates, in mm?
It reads 7.5 mm
